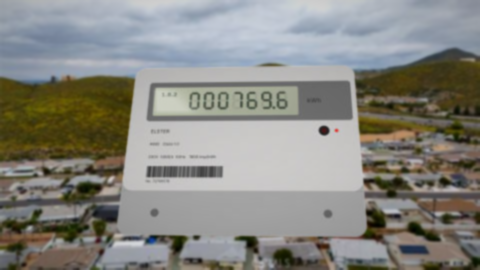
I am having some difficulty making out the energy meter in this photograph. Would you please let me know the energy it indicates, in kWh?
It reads 769.6 kWh
